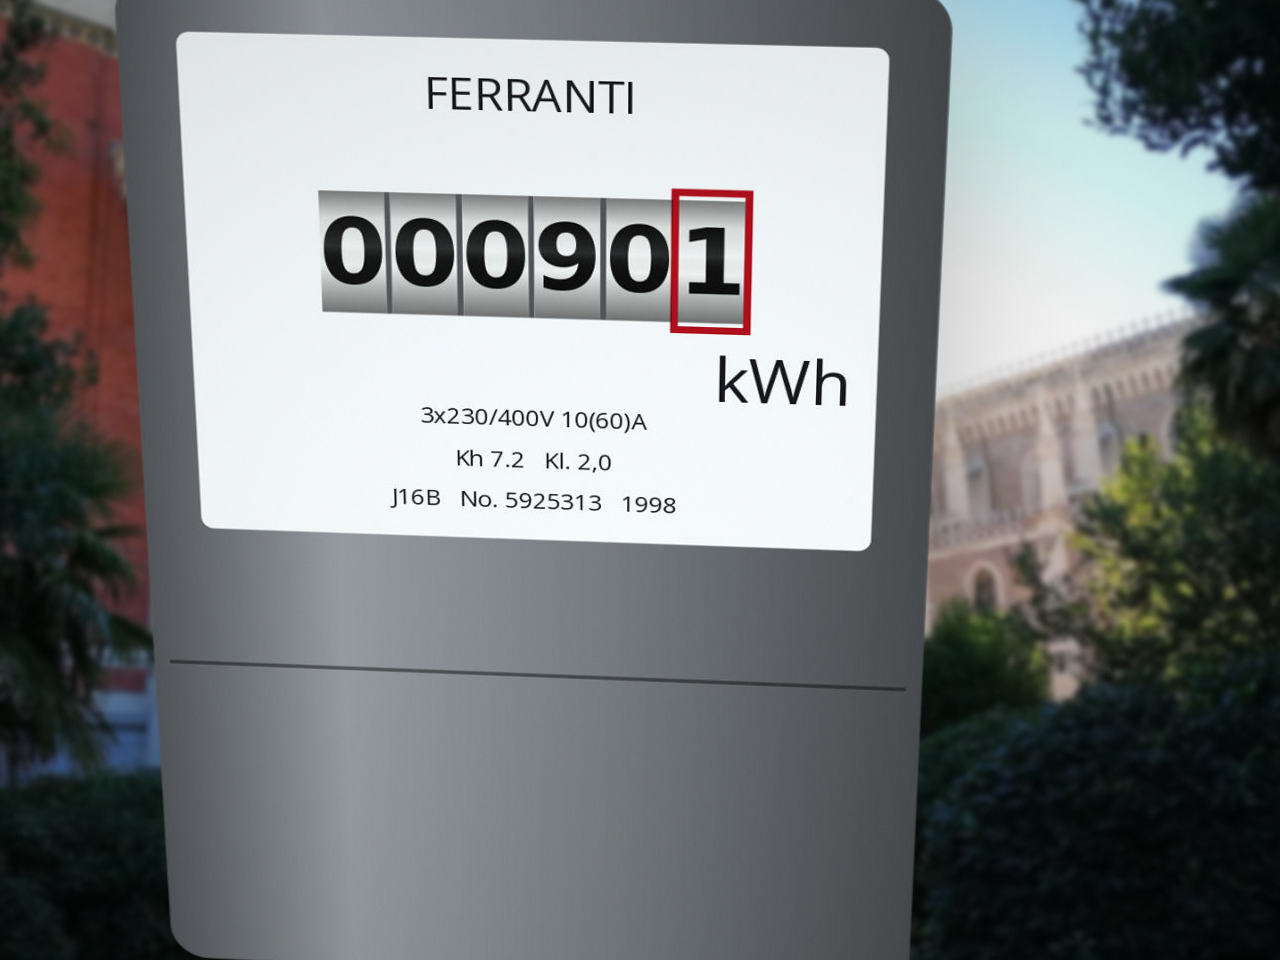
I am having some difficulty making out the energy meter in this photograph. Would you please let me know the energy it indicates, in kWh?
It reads 90.1 kWh
